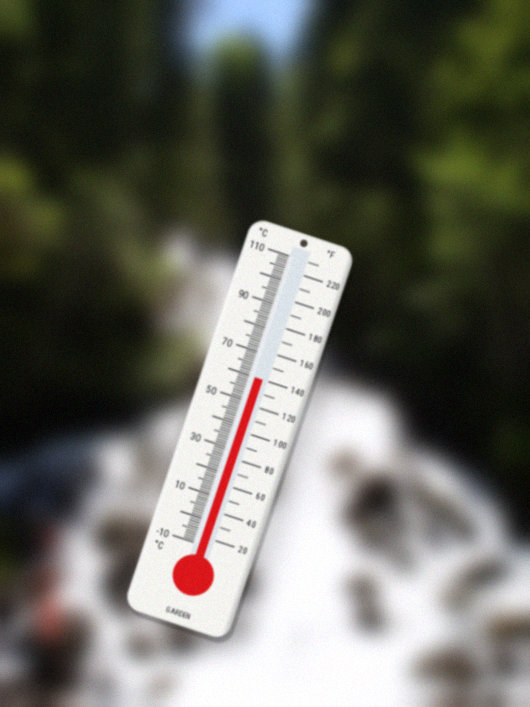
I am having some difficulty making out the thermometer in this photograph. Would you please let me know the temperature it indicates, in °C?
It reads 60 °C
